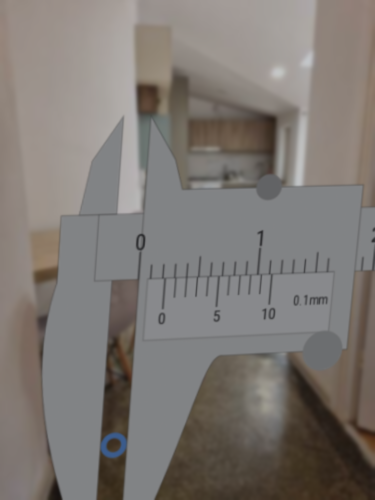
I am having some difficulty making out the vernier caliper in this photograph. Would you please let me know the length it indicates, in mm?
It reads 2.2 mm
